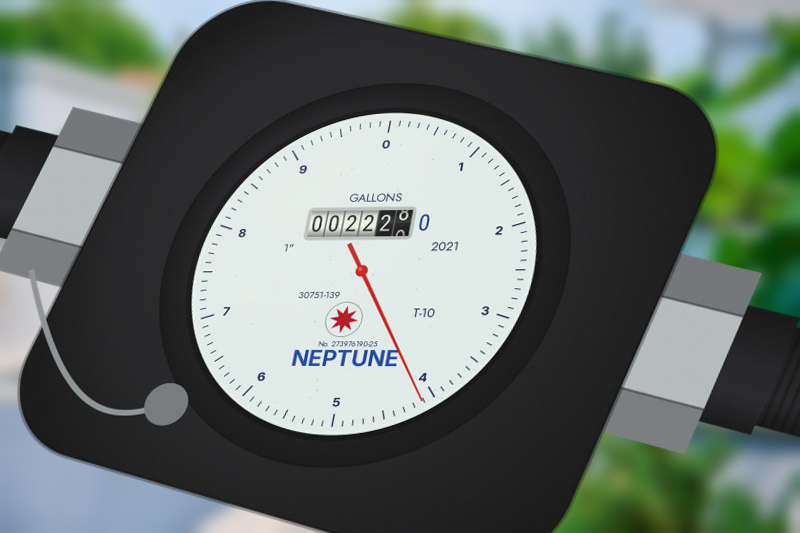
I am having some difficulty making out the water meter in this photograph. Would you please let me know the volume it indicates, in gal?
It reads 22284.1 gal
